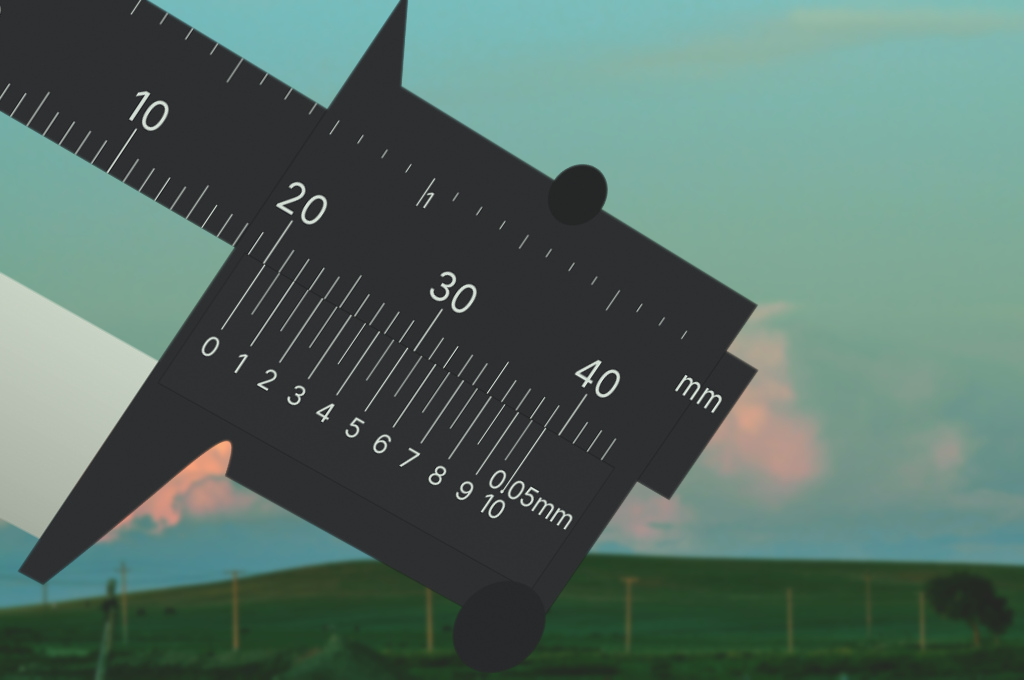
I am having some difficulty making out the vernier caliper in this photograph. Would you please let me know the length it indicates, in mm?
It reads 20.1 mm
